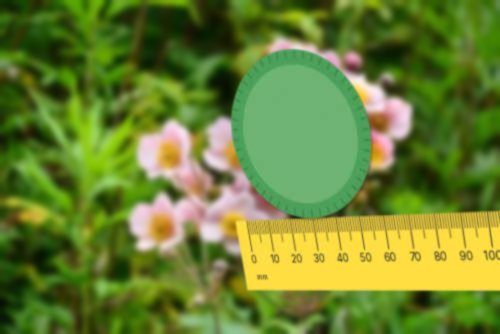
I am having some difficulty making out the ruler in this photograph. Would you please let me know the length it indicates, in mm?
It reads 60 mm
